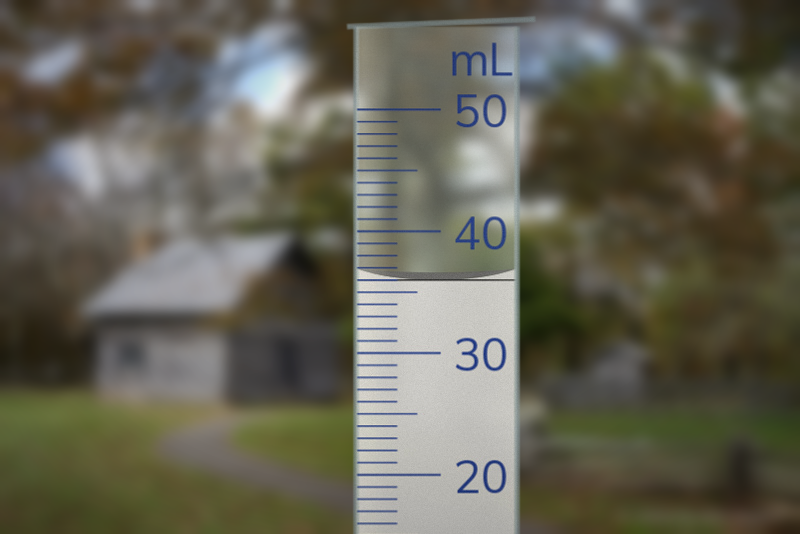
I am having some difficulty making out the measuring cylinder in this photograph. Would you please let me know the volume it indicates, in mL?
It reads 36 mL
